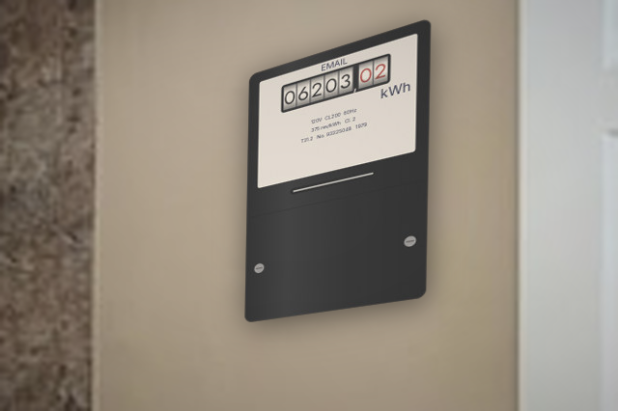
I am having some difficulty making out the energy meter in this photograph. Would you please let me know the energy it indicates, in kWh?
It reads 6203.02 kWh
